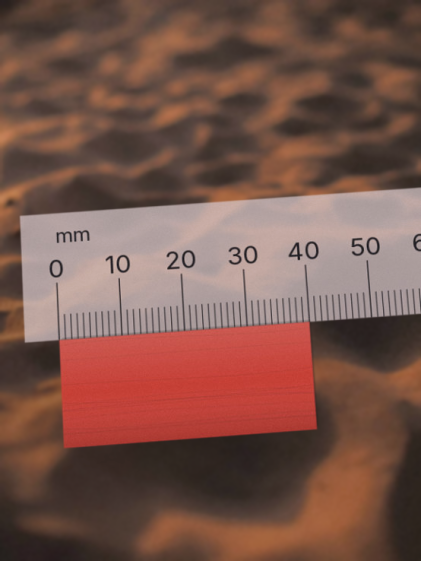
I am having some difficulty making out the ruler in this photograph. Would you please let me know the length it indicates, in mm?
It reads 40 mm
